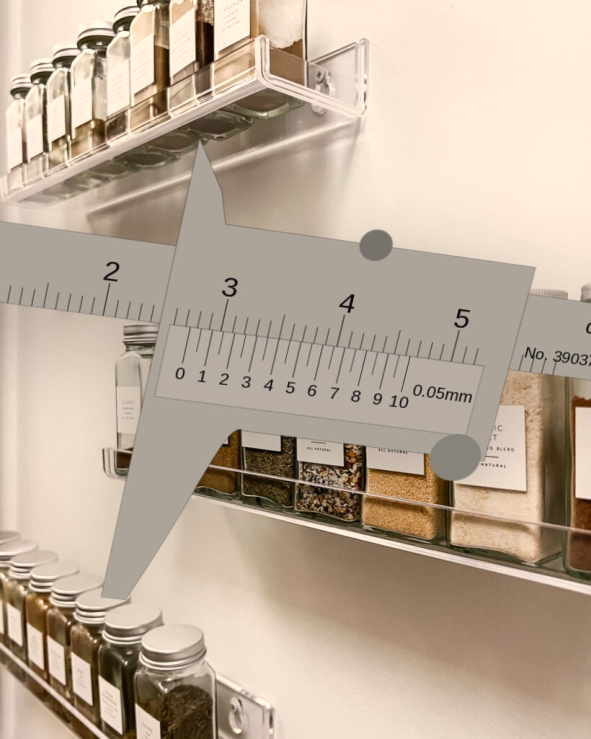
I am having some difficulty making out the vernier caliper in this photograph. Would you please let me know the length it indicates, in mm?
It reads 27.4 mm
